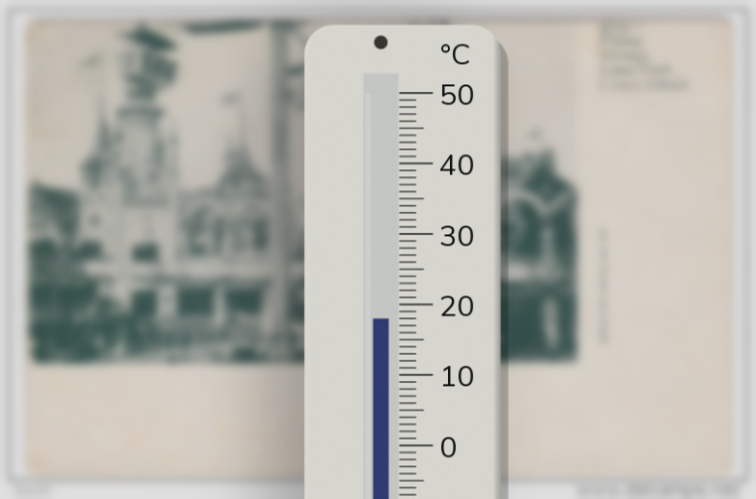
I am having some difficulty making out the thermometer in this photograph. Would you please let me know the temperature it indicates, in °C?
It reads 18 °C
